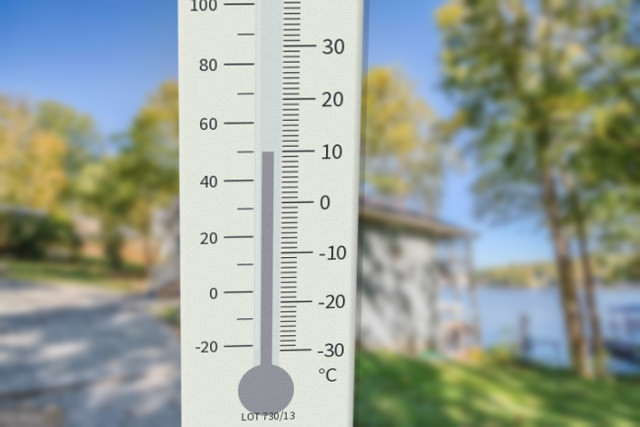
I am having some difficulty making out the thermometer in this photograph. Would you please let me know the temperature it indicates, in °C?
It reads 10 °C
